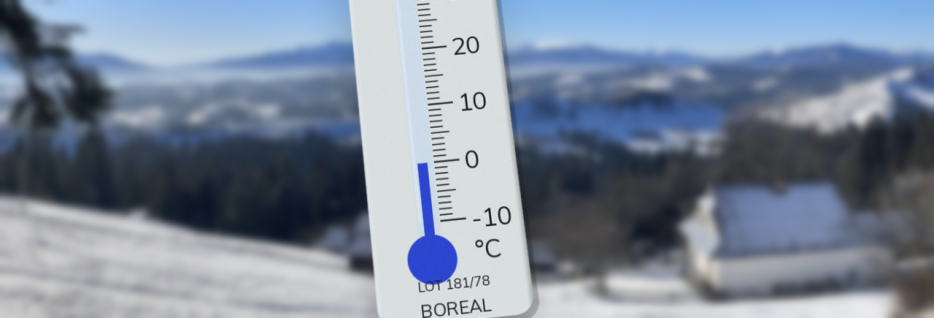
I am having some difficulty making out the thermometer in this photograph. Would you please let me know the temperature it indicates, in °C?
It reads 0 °C
